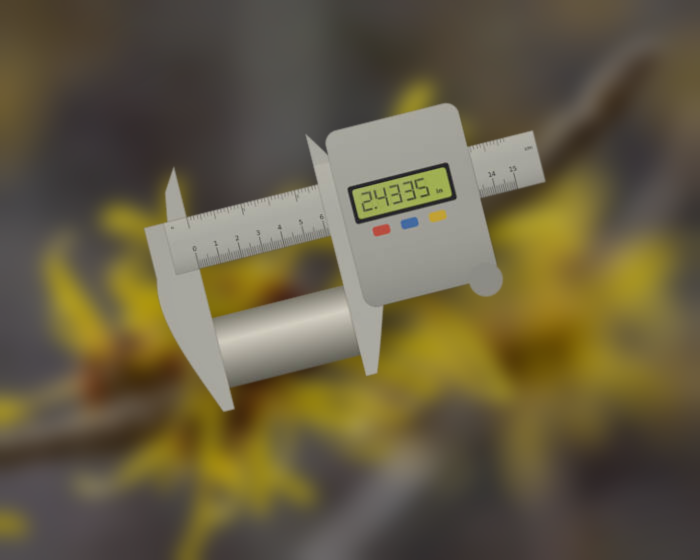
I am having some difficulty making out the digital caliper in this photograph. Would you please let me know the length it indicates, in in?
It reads 2.4335 in
